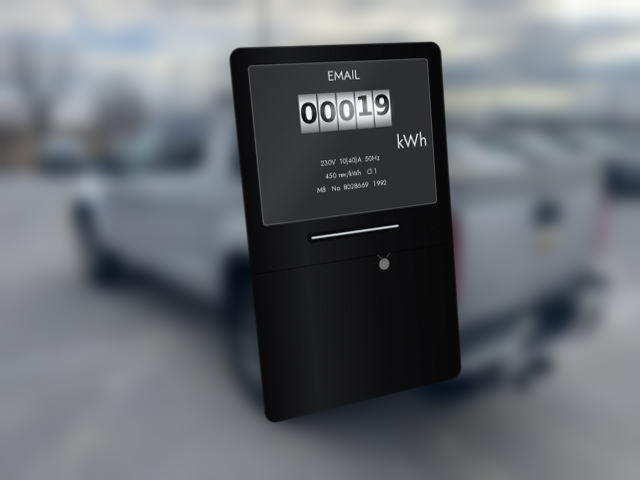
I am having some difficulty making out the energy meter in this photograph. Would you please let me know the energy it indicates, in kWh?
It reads 19 kWh
